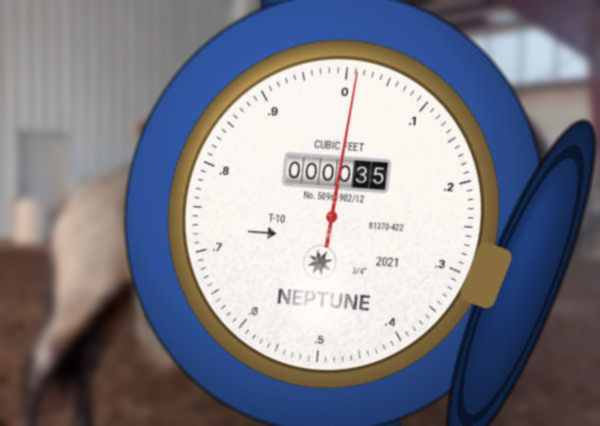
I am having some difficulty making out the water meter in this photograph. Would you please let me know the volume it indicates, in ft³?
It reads 35.01 ft³
